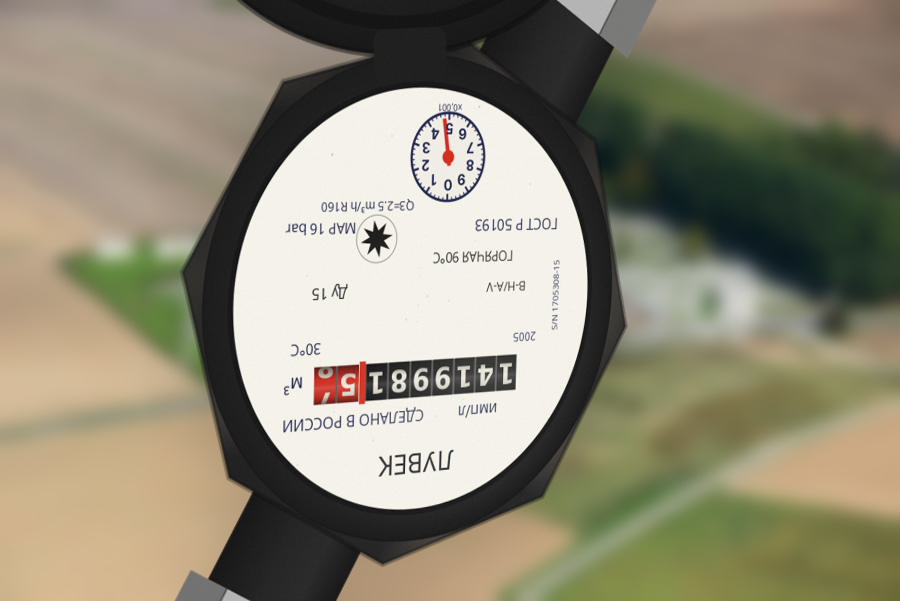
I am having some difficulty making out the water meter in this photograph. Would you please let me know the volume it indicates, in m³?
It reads 1419981.574 m³
